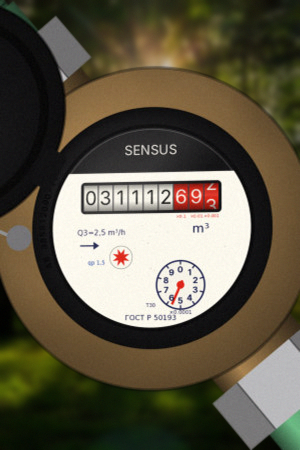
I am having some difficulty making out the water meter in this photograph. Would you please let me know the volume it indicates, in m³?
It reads 31112.6925 m³
